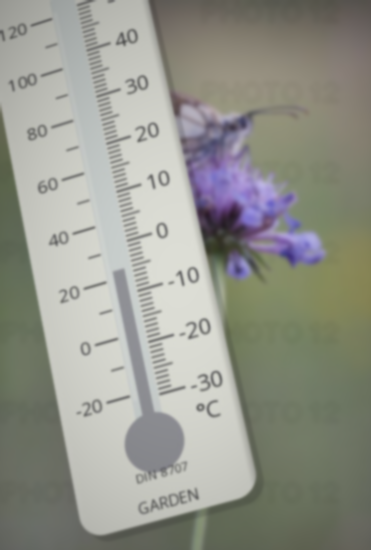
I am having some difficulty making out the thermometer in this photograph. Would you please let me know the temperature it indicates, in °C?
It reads -5 °C
